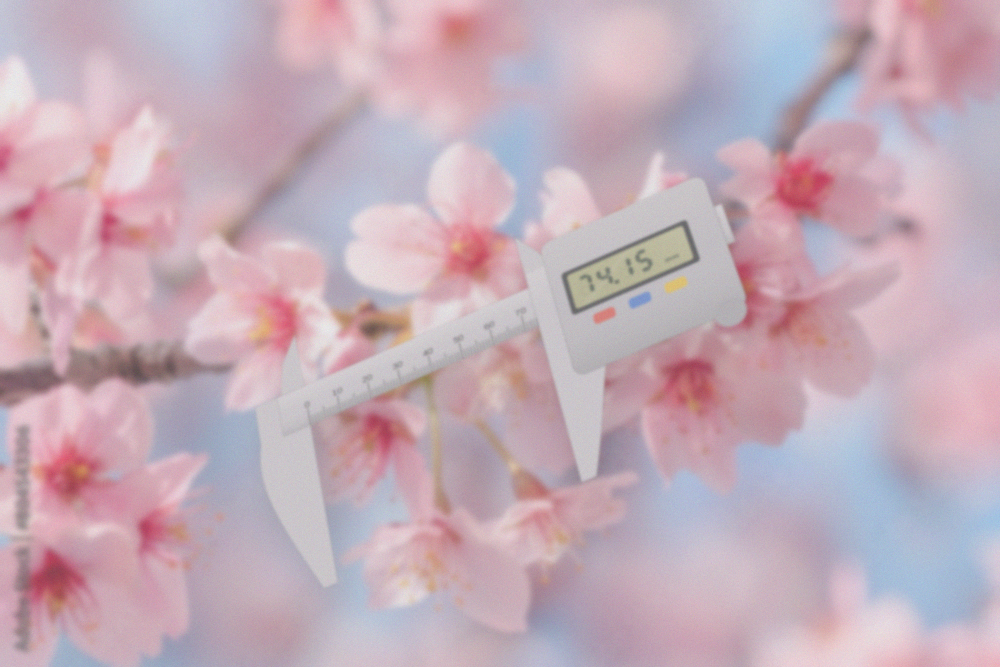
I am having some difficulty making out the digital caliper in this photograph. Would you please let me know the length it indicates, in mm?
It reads 74.15 mm
